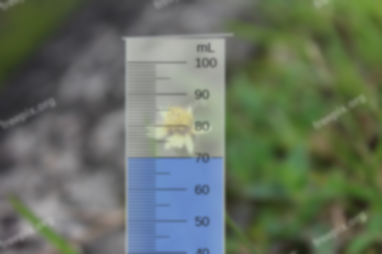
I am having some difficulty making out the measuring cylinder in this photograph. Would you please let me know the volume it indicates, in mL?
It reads 70 mL
